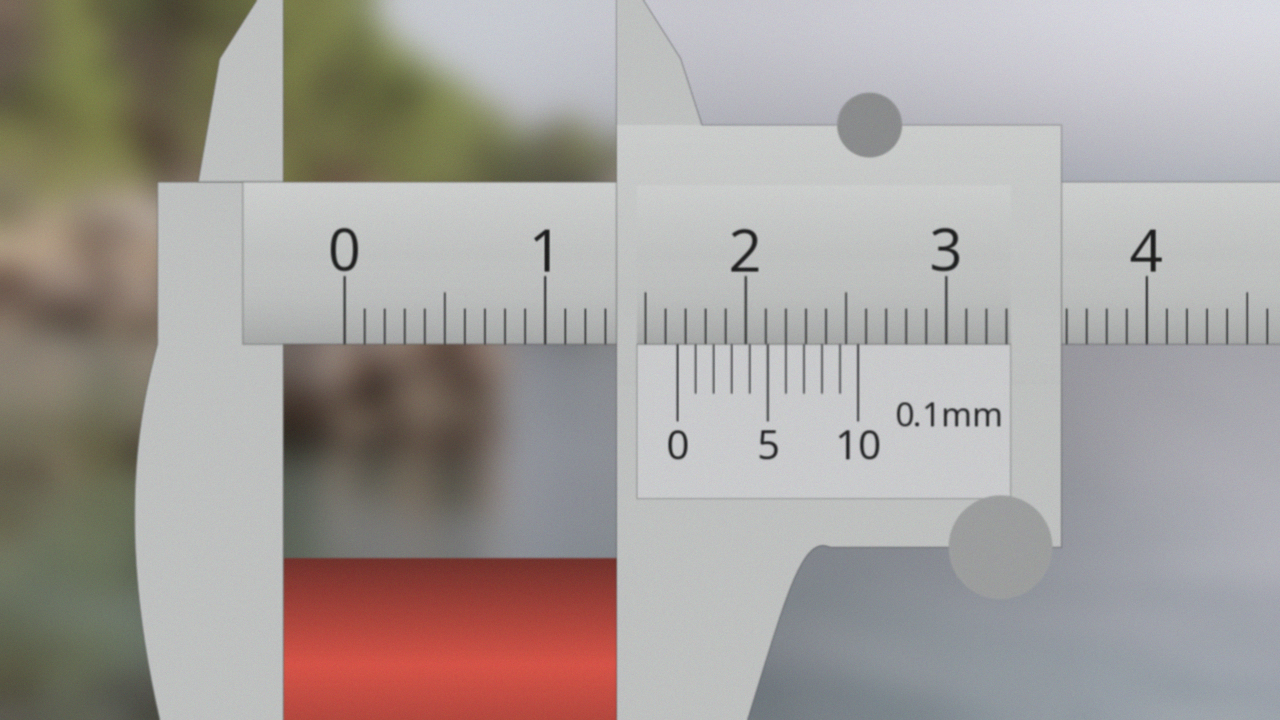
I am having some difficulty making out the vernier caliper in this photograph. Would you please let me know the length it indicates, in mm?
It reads 16.6 mm
